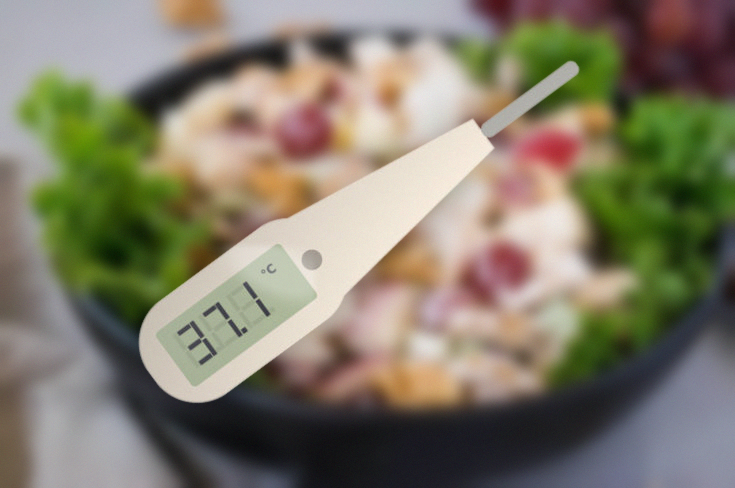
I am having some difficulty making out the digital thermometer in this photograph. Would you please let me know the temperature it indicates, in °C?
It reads 37.1 °C
